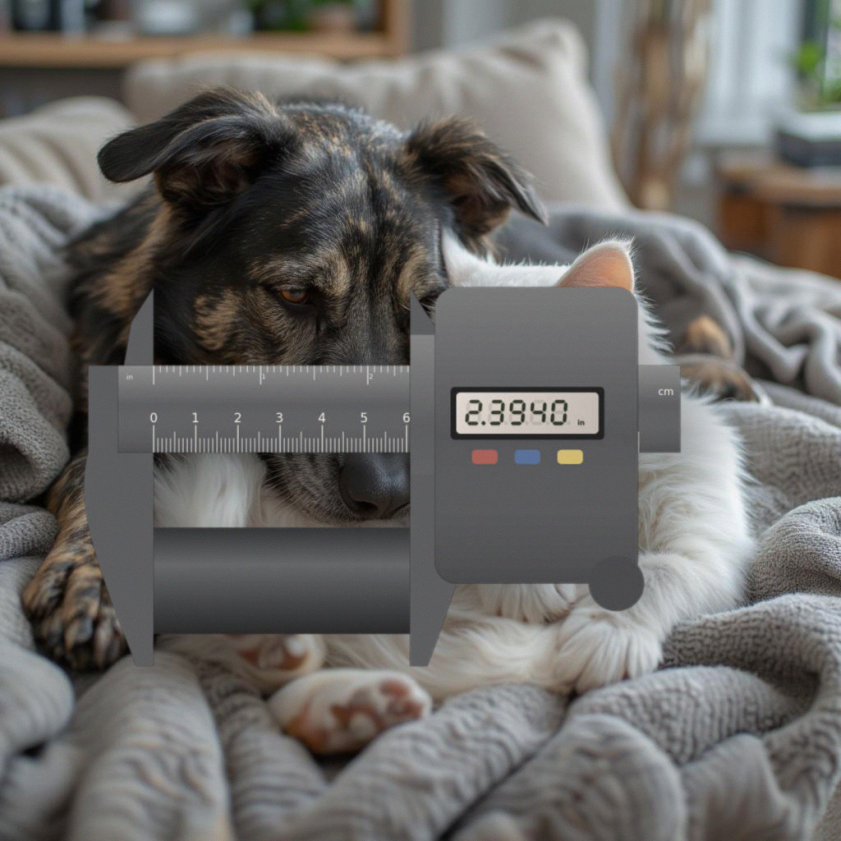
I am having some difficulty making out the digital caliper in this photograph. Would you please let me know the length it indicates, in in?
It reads 2.3940 in
